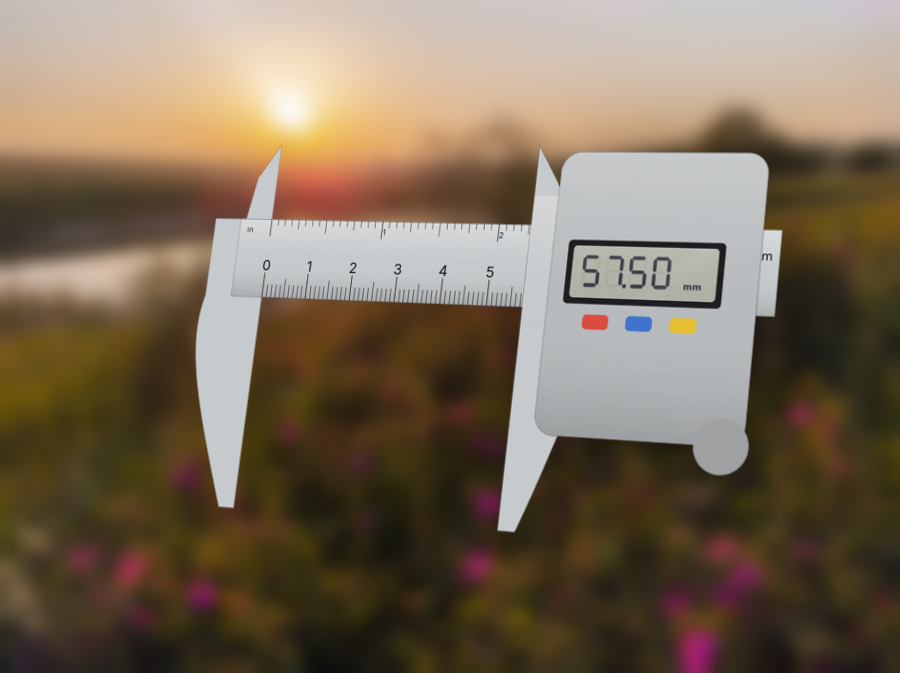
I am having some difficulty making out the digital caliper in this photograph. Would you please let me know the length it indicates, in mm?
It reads 57.50 mm
